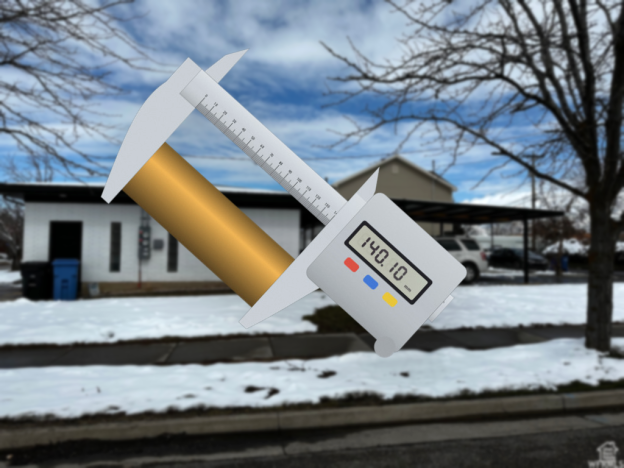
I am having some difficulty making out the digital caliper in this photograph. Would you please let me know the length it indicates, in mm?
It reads 140.10 mm
